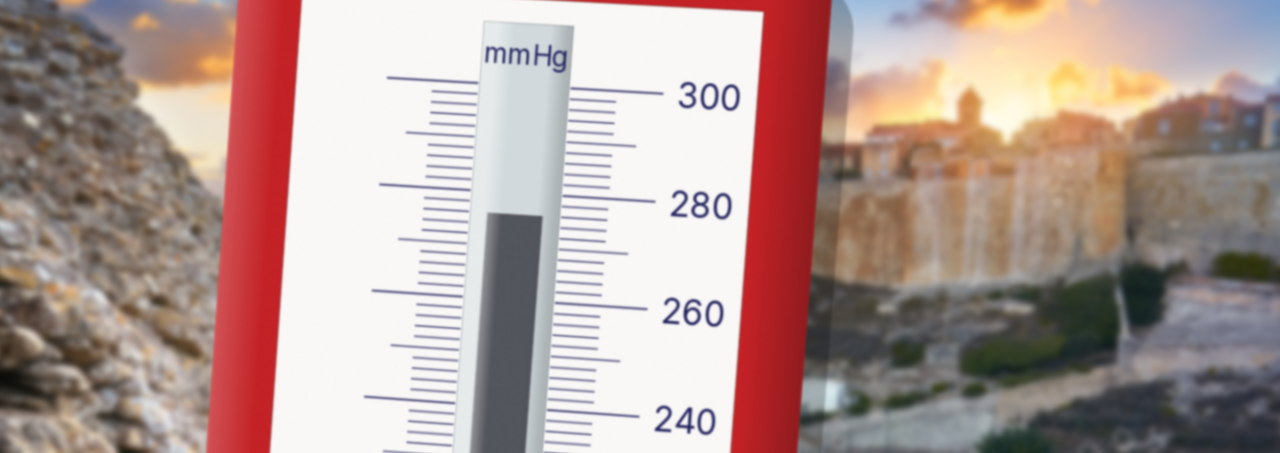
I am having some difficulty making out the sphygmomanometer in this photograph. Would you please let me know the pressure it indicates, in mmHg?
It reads 276 mmHg
